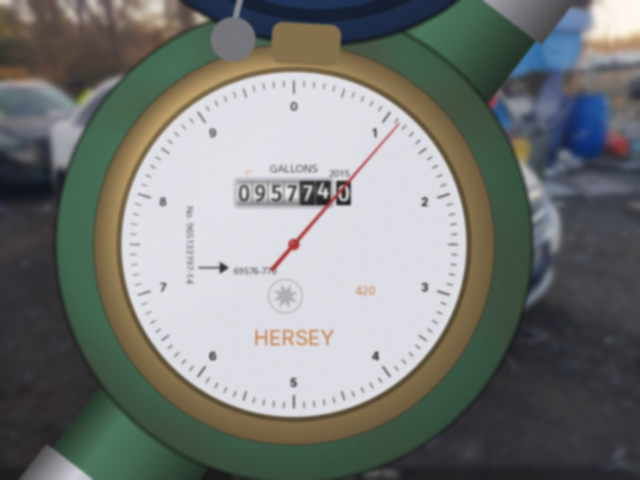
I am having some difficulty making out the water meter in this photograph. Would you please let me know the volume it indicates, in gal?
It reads 957741.1 gal
